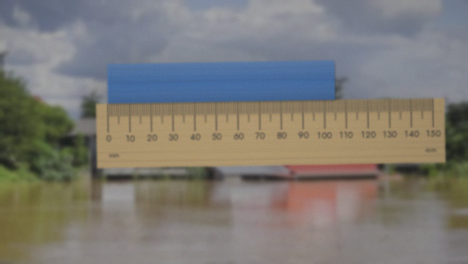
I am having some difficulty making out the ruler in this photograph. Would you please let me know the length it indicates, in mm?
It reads 105 mm
